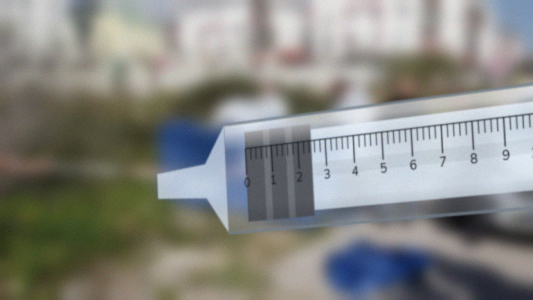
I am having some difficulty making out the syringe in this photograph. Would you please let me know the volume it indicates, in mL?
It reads 0 mL
